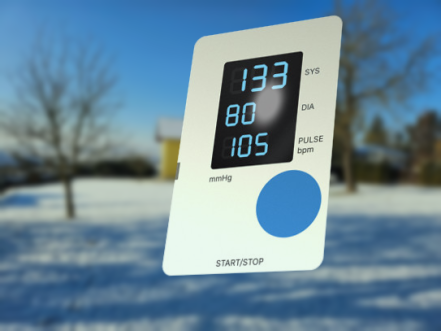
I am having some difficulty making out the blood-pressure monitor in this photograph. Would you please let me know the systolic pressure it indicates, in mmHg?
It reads 133 mmHg
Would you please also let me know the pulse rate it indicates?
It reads 105 bpm
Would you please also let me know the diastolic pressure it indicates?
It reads 80 mmHg
